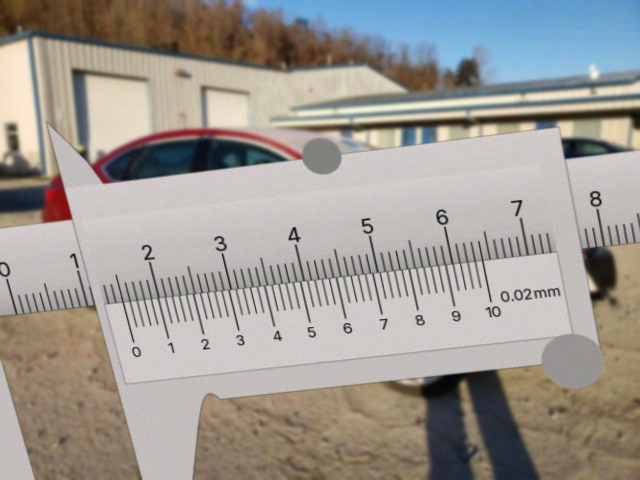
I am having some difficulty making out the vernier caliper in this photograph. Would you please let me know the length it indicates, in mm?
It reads 15.0 mm
